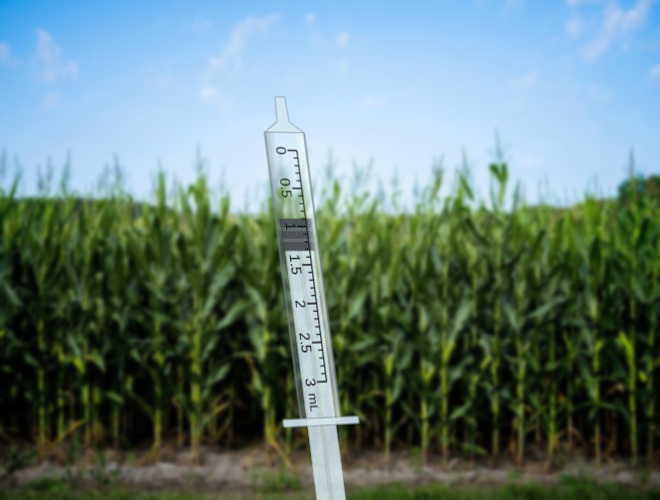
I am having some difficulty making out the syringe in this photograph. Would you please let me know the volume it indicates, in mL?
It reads 0.9 mL
